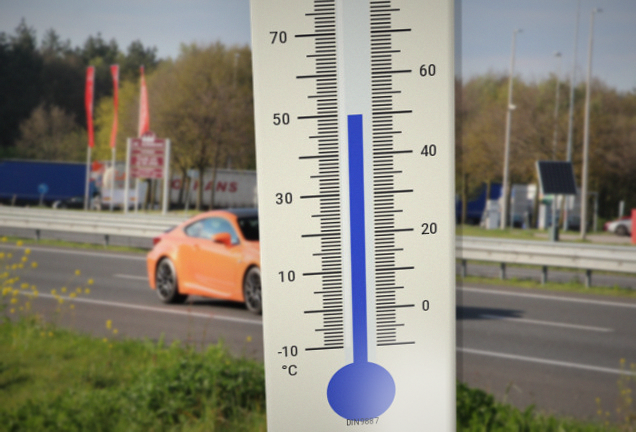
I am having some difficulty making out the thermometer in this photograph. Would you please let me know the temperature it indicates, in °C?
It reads 50 °C
